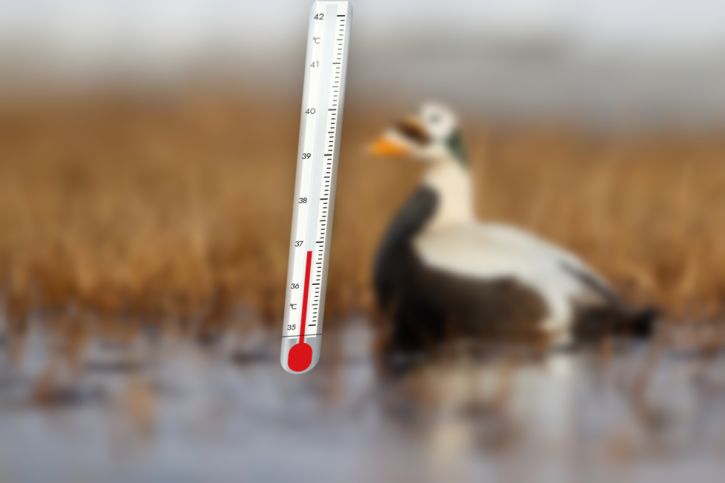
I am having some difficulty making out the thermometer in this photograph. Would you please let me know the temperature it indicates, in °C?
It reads 36.8 °C
